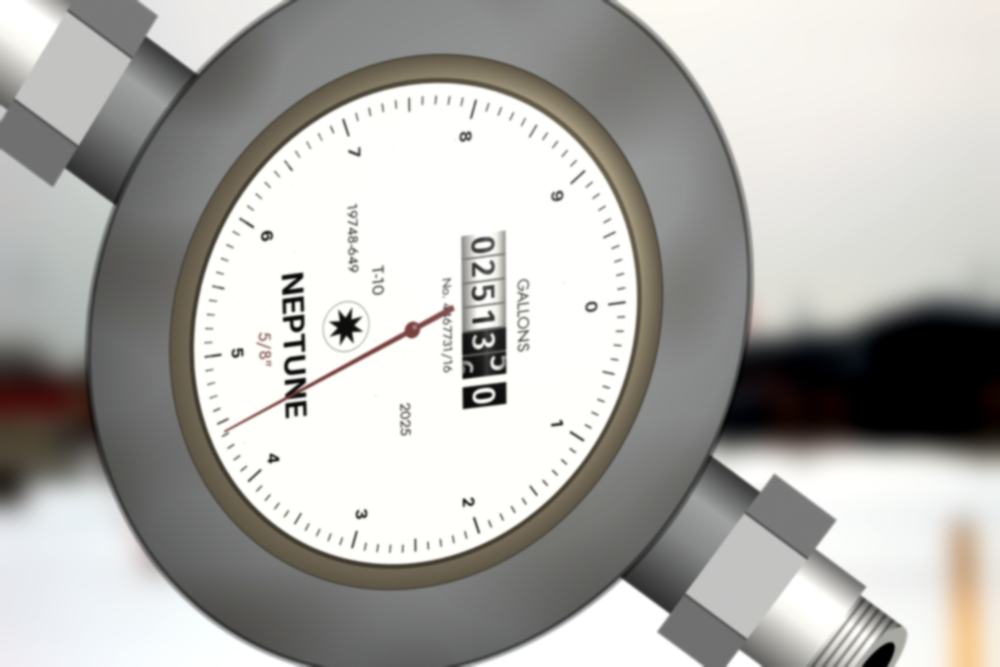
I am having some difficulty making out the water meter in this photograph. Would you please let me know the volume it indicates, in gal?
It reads 251354.4 gal
